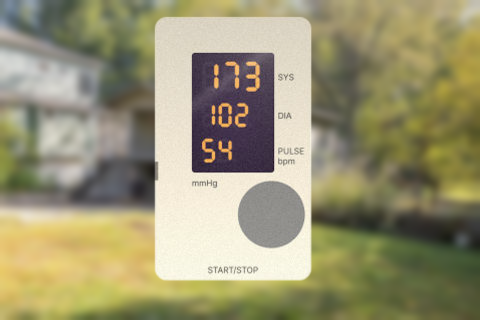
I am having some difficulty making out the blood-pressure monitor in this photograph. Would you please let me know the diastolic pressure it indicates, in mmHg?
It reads 102 mmHg
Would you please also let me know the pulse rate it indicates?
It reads 54 bpm
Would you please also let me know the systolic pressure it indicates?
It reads 173 mmHg
